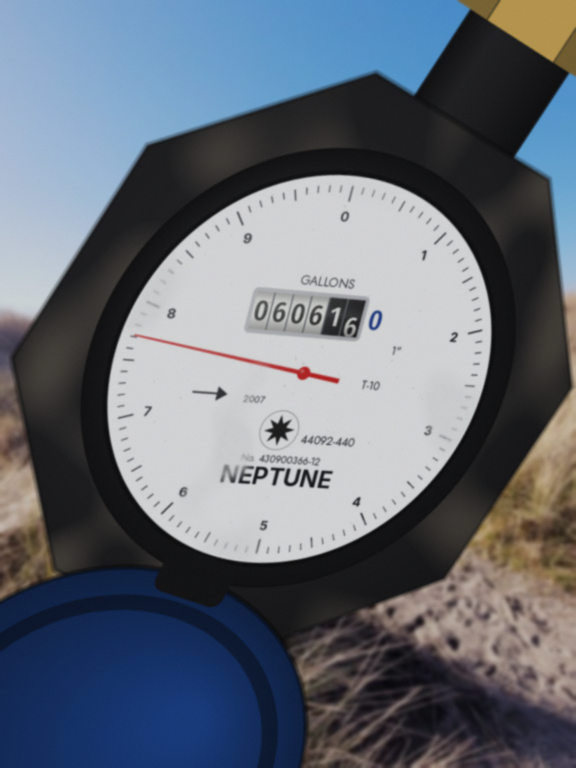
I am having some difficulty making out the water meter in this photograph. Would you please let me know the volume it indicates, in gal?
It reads 606157.7 gal
